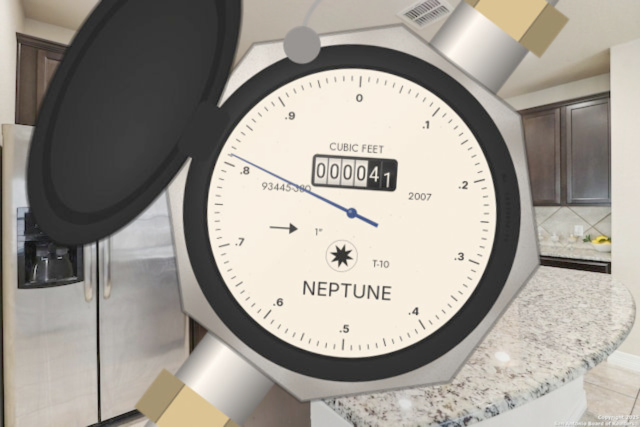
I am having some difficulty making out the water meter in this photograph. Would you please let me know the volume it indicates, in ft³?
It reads 40.81 ft³
